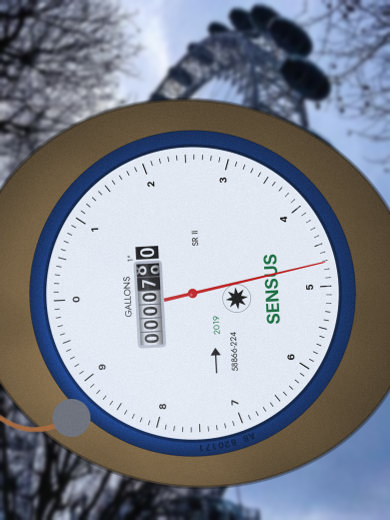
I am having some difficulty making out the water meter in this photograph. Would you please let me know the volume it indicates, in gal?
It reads 784.7 gal
